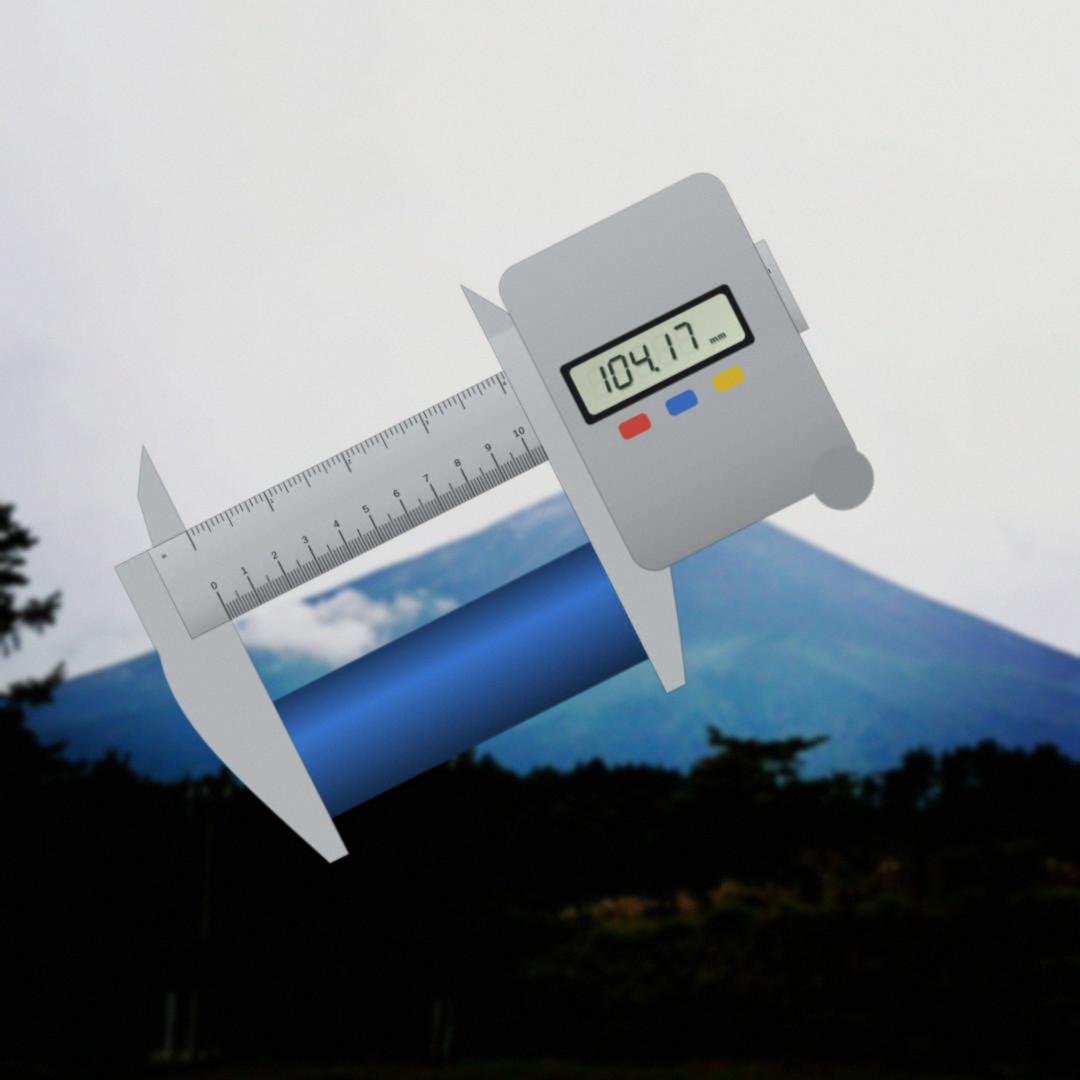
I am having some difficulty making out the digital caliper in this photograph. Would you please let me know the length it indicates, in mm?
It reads 104.17 mm
